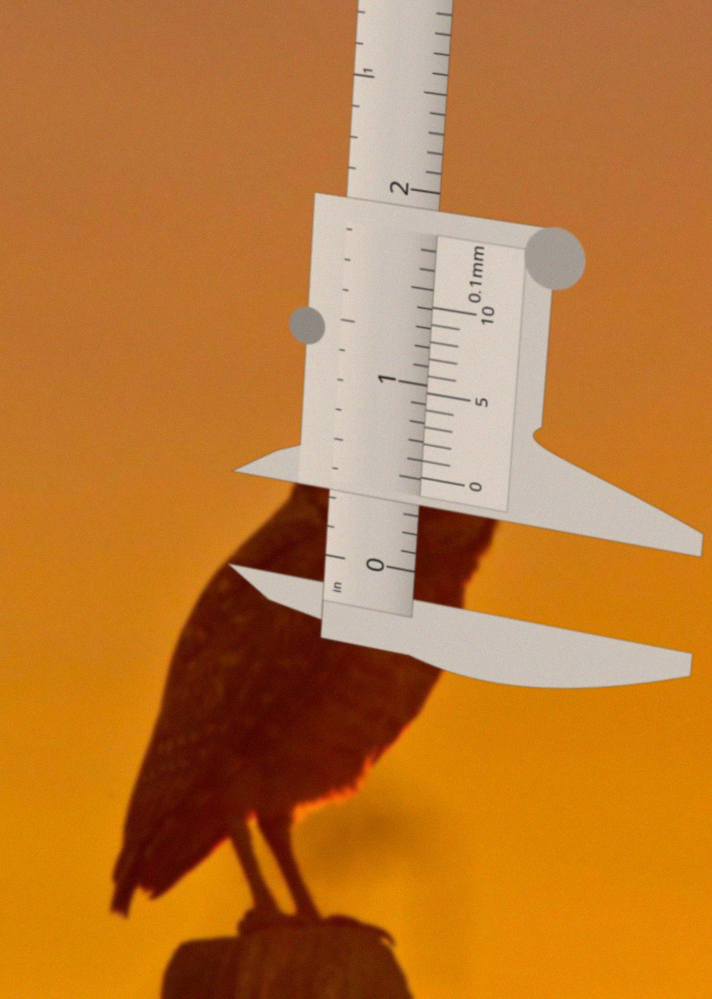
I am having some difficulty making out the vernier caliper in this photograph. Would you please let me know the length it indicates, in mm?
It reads 5.1 mm
